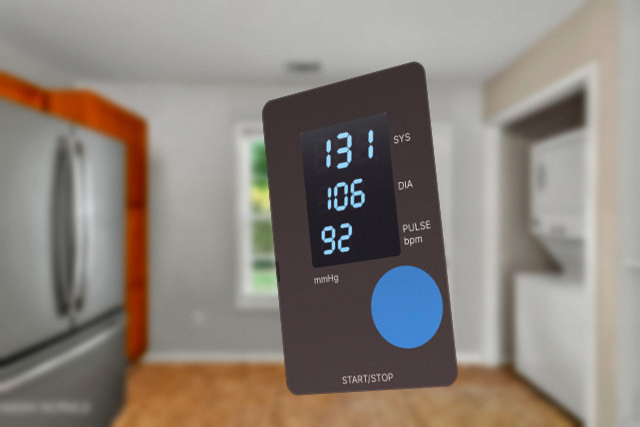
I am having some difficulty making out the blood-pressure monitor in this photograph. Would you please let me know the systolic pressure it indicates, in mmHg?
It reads 131 mmHg
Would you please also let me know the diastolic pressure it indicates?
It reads 106 mmHg
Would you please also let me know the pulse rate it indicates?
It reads 92 bpm
